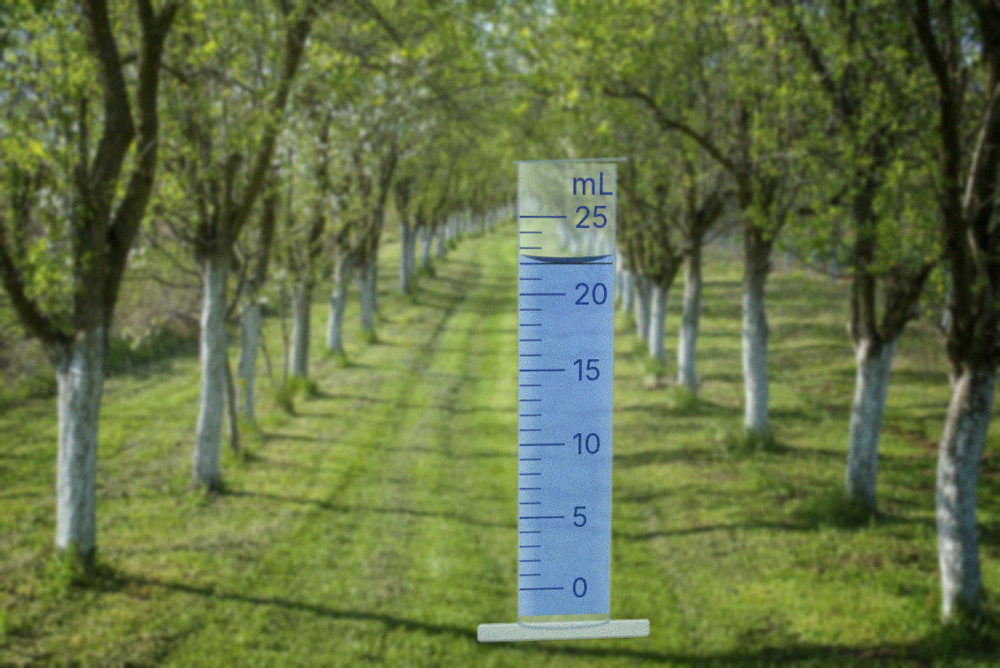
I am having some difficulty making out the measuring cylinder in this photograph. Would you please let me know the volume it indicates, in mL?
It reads 22 mL
